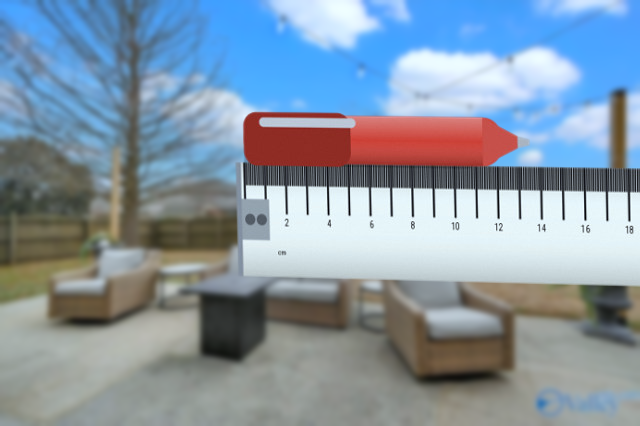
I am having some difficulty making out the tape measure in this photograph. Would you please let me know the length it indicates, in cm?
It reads 13.5 cm
